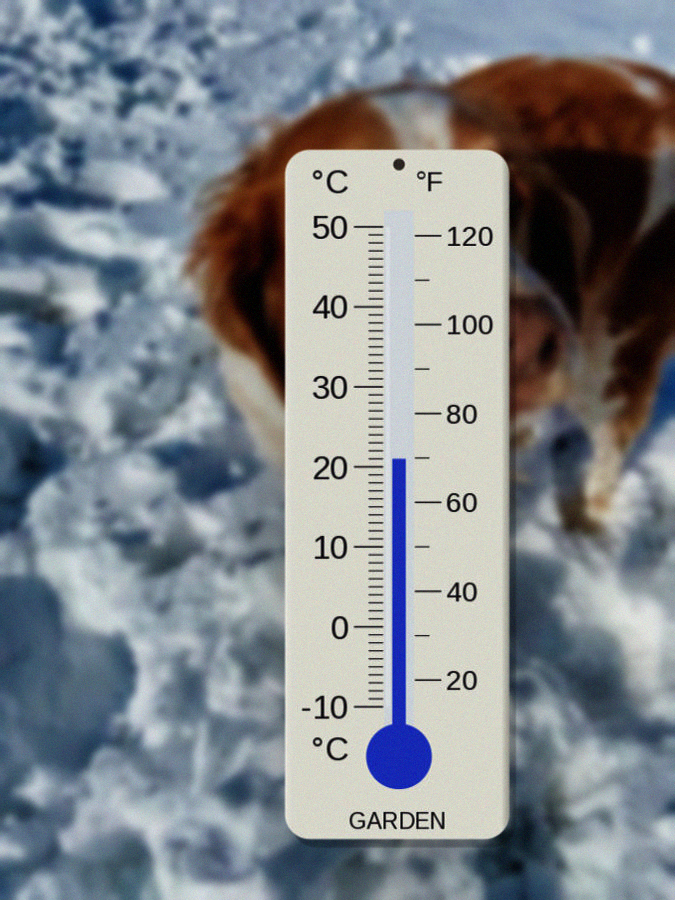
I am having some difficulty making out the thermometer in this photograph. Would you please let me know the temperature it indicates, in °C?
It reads 21 °C
